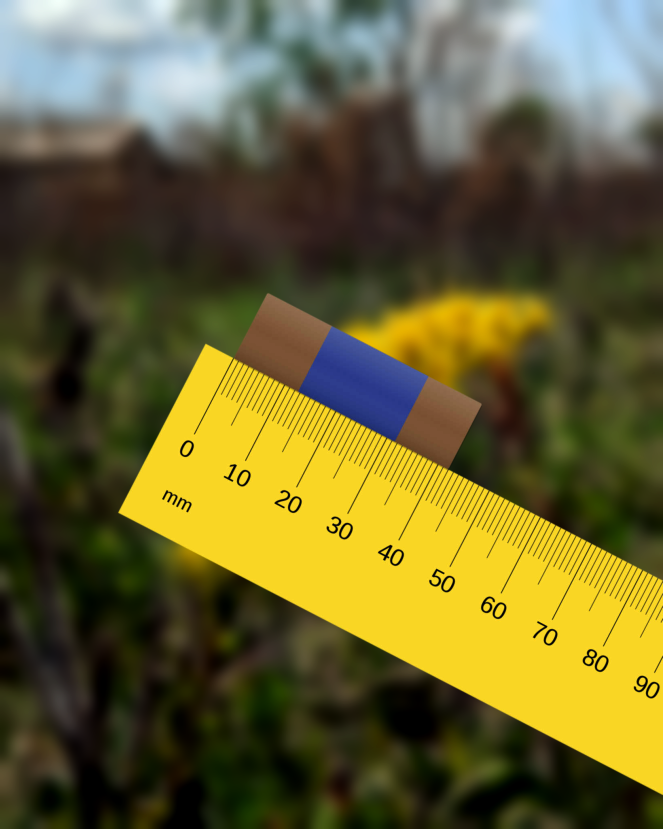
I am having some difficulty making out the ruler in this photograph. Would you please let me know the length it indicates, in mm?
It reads 42 mm
